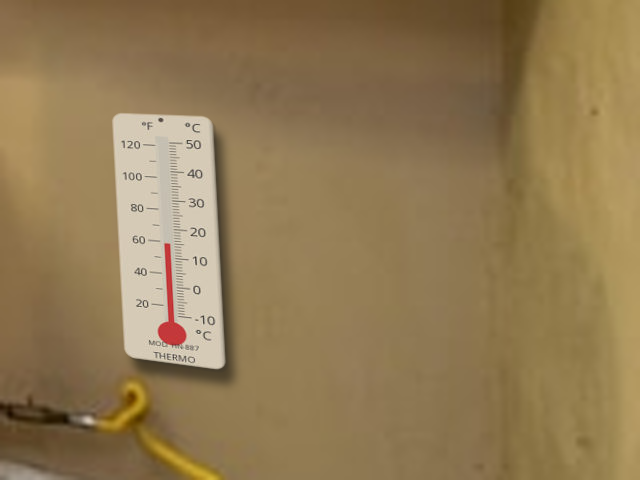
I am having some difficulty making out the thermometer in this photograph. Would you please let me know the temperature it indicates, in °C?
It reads 15 °C
